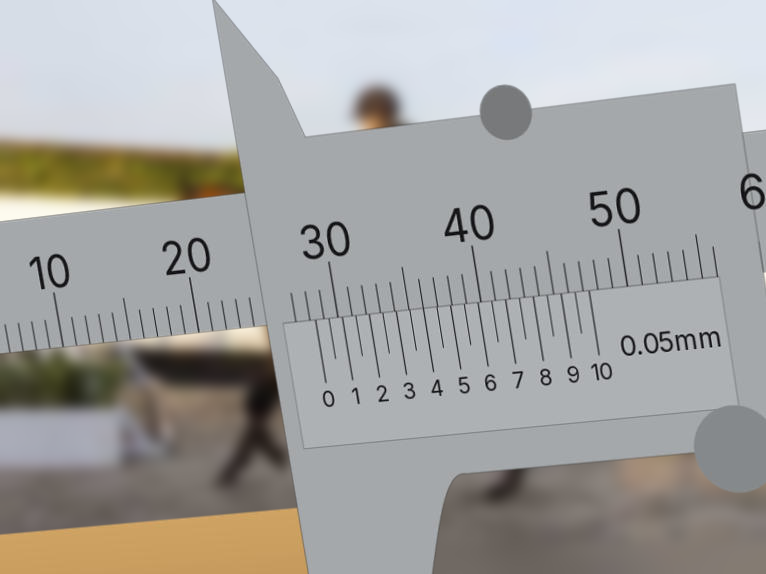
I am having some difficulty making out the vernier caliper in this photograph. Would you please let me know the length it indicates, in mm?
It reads 28.4 mm
